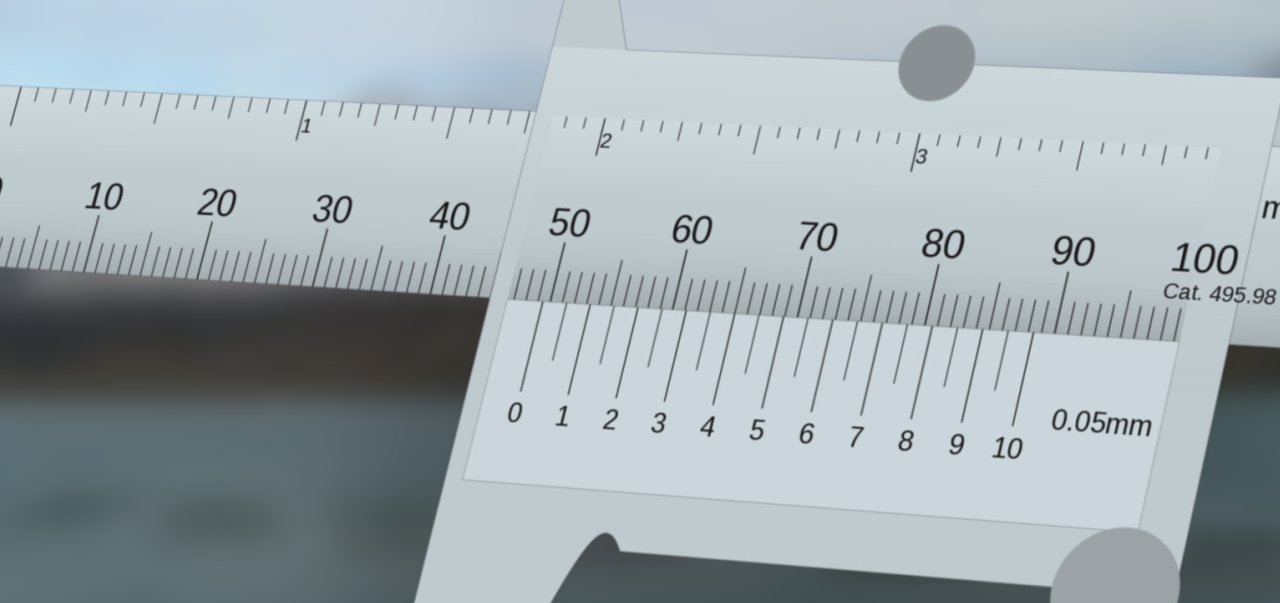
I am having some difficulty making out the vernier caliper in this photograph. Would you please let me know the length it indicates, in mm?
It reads 49.4 mm
